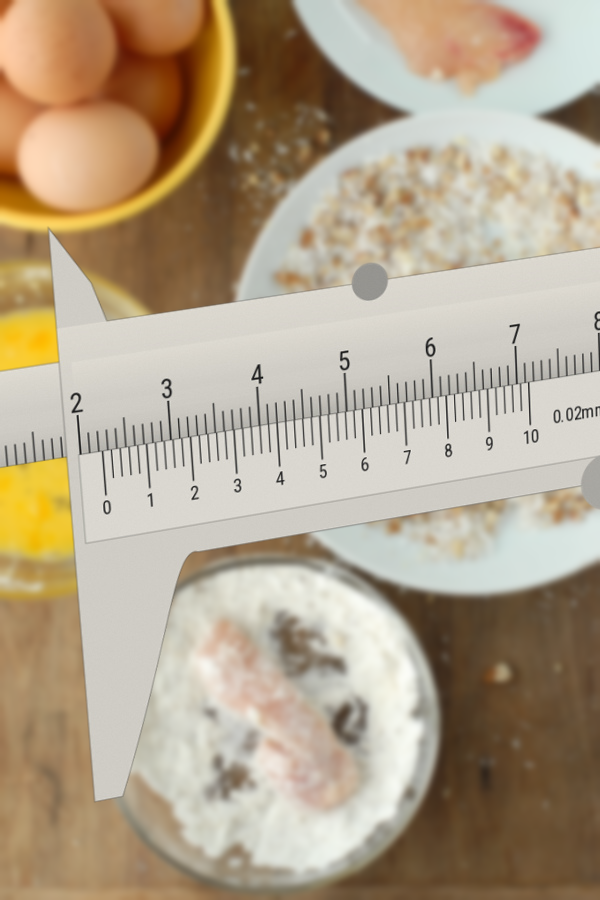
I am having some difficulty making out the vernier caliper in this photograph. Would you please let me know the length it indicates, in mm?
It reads 22.4 mm
